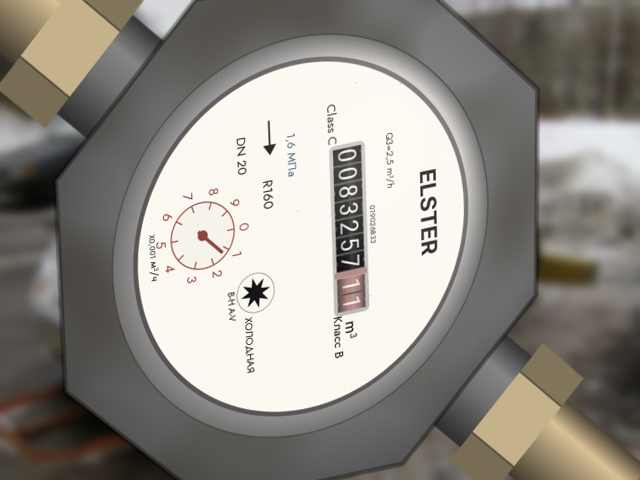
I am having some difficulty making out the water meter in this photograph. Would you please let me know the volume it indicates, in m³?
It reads 83257.111 m³
